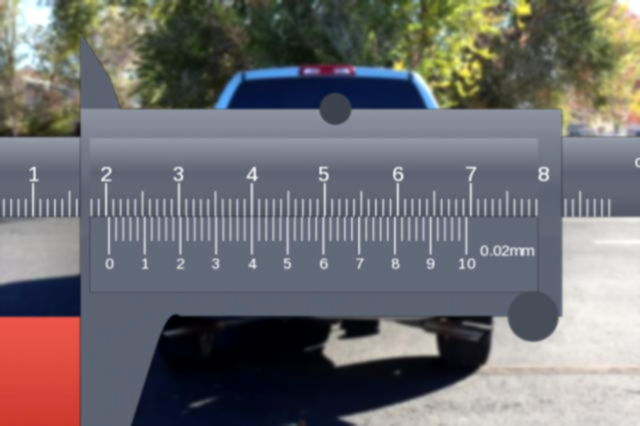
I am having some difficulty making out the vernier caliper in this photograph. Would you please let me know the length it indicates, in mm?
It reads 20.4 mm
